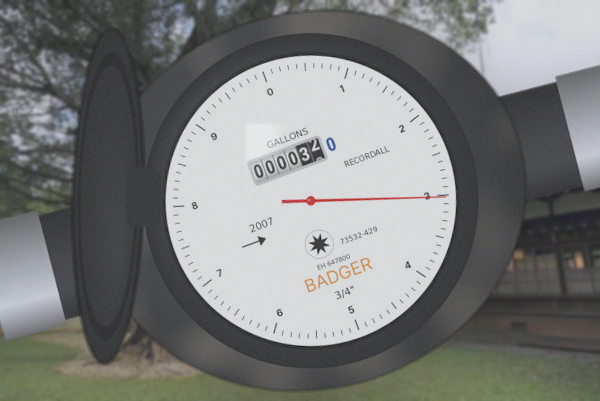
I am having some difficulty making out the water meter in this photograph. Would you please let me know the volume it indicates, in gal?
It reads 323.0 gal
